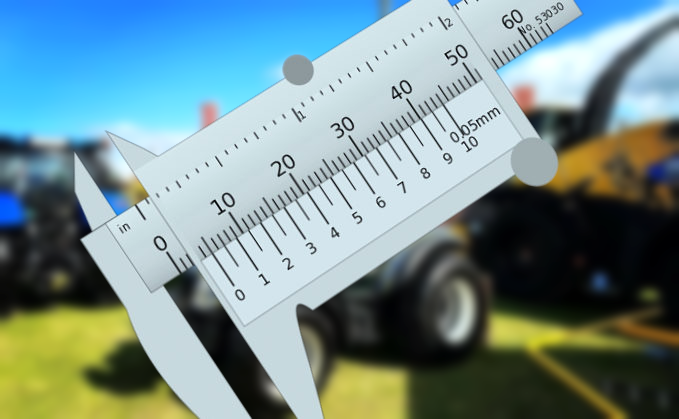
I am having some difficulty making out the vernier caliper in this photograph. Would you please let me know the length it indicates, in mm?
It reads 5.0 mm
